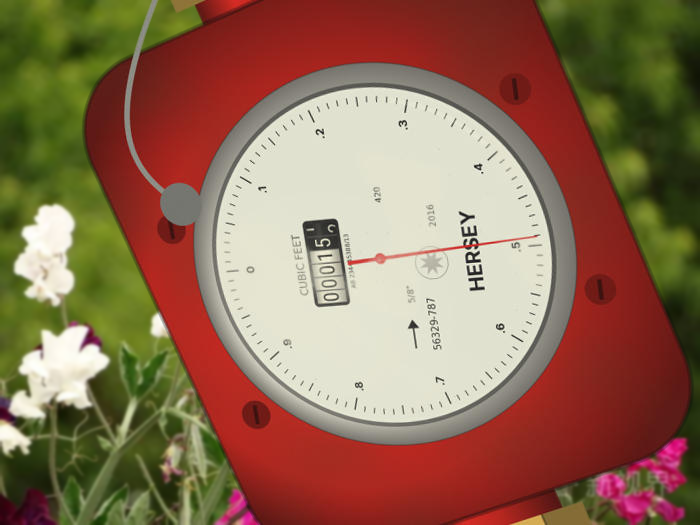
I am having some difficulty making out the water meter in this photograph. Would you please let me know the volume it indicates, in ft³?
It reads 151.49 ft³
